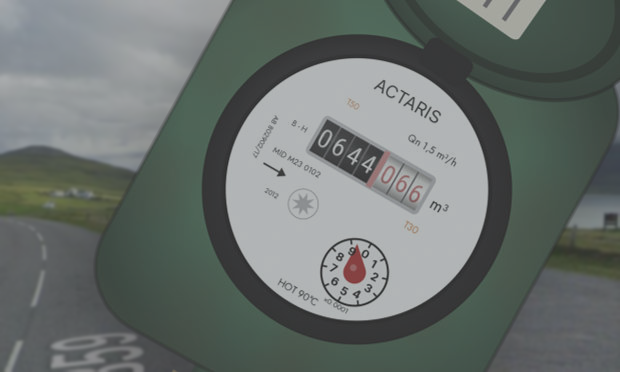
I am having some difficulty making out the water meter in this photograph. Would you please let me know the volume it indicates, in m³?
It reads 644.0659 m³
